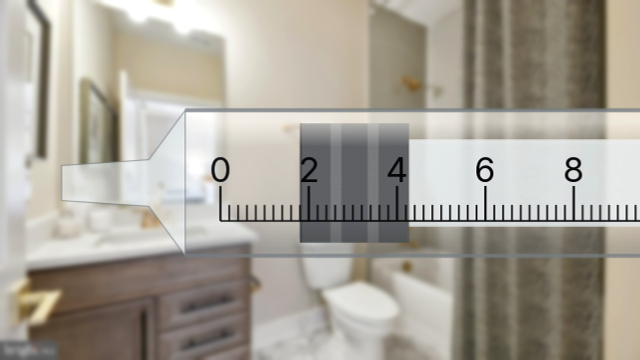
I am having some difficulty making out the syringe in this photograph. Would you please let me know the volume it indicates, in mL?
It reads 1.8 mL
